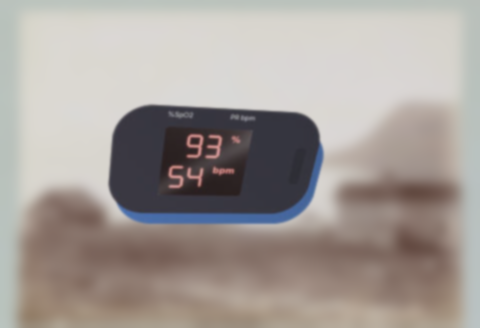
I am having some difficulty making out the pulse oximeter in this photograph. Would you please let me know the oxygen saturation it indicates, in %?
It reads 93 %
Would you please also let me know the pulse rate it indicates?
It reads 54 bpm
